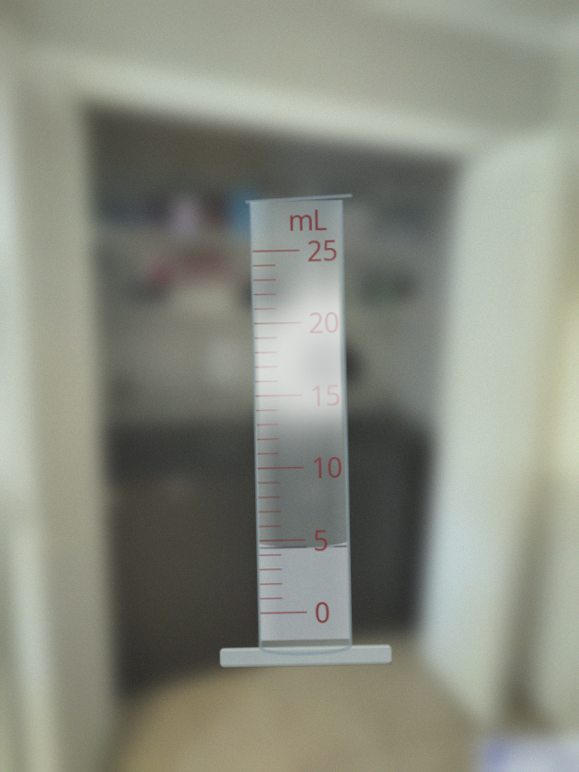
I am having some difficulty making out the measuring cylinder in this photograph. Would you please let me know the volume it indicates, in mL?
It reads 4.5 mL
